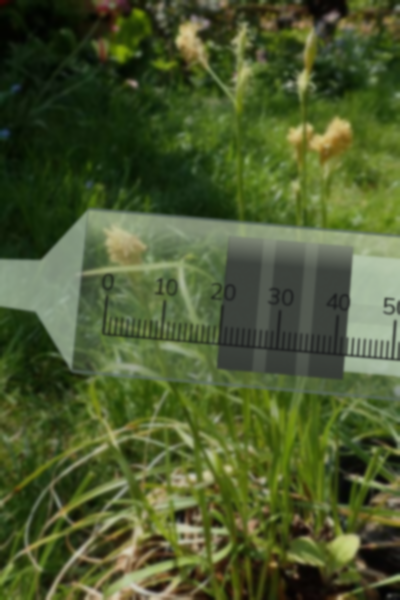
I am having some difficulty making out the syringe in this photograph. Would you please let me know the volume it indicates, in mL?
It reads 20 mL
